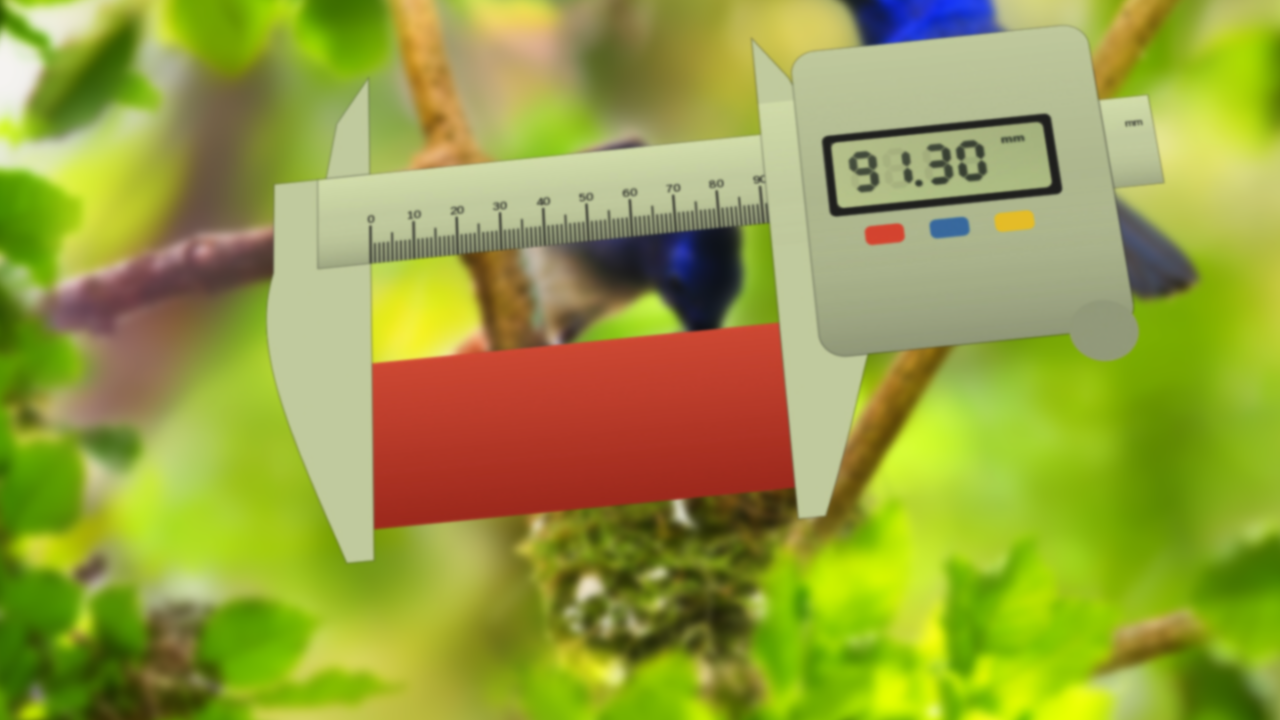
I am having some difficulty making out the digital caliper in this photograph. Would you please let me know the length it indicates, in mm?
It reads 91.30 mm
